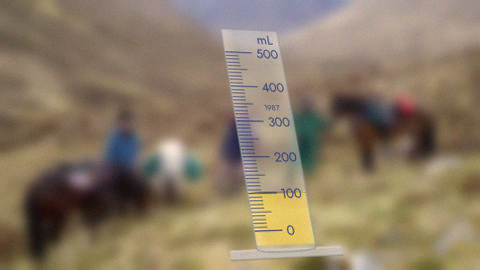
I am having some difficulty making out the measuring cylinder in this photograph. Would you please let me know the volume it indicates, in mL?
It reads 100 mL
